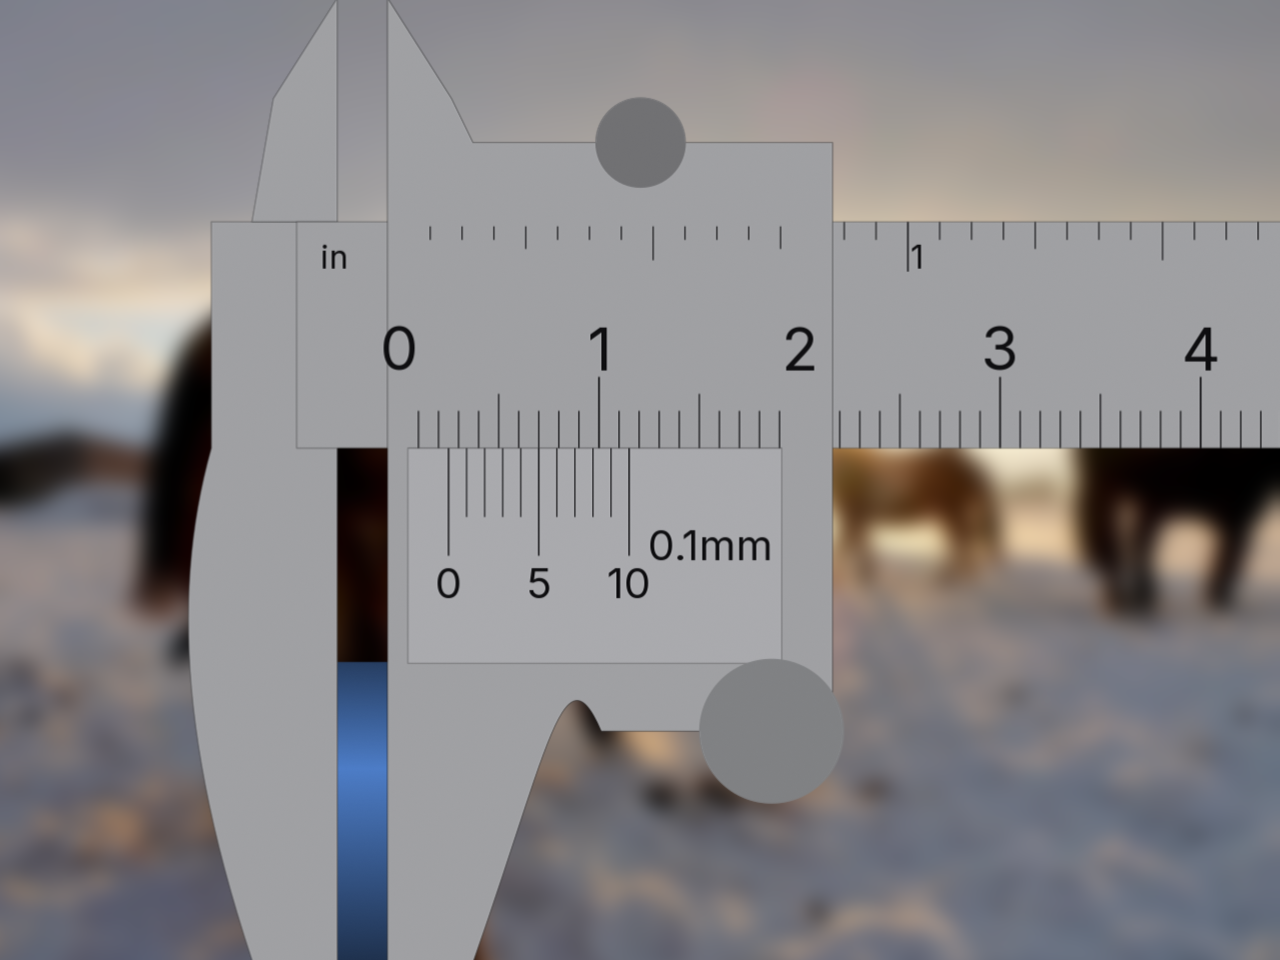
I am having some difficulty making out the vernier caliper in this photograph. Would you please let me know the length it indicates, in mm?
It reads 2.5 mm
